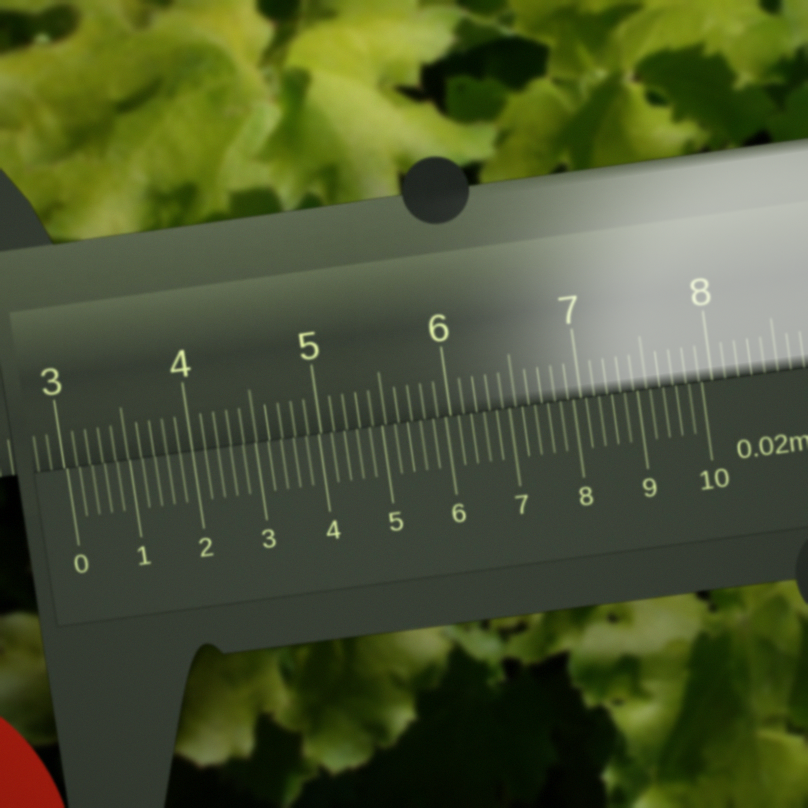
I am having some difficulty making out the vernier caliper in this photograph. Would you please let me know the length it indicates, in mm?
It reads 30.2 mm
